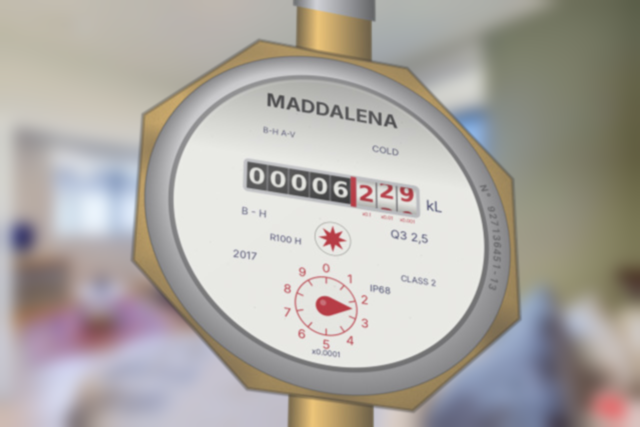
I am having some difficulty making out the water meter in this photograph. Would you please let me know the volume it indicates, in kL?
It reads 6.2292 kL
